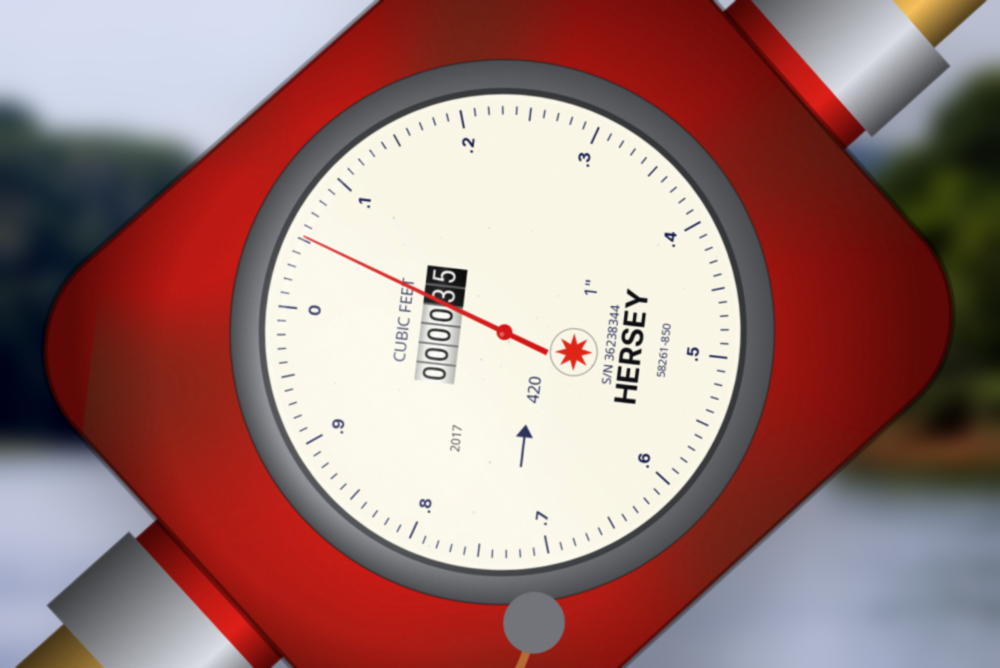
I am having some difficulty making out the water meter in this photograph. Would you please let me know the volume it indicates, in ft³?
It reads 35.05 ft³
